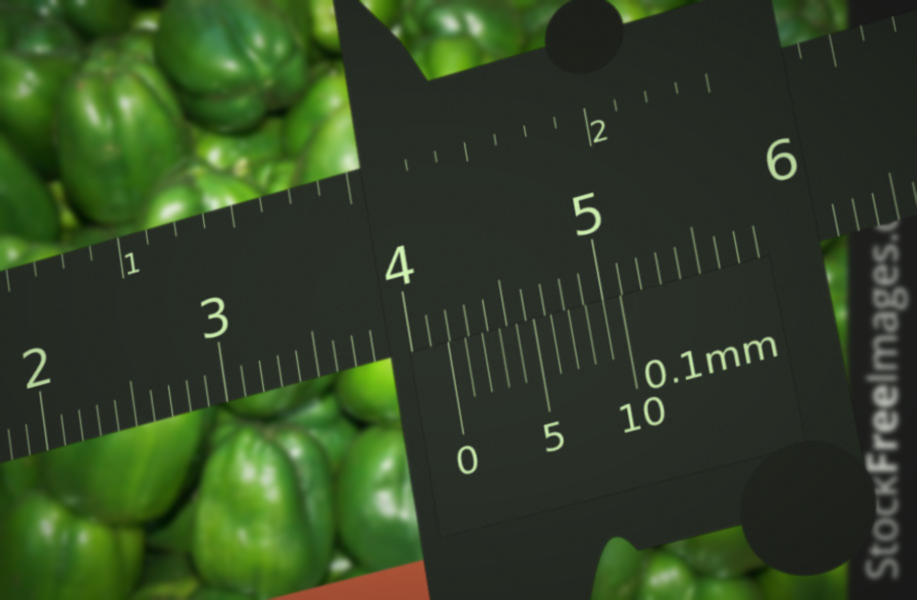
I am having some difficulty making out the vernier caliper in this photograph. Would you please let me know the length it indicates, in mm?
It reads 41.9 mm
